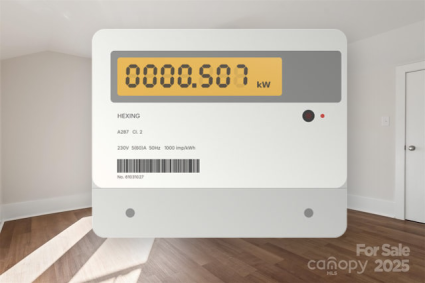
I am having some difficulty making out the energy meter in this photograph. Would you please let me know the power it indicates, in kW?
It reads 0.507 kW
